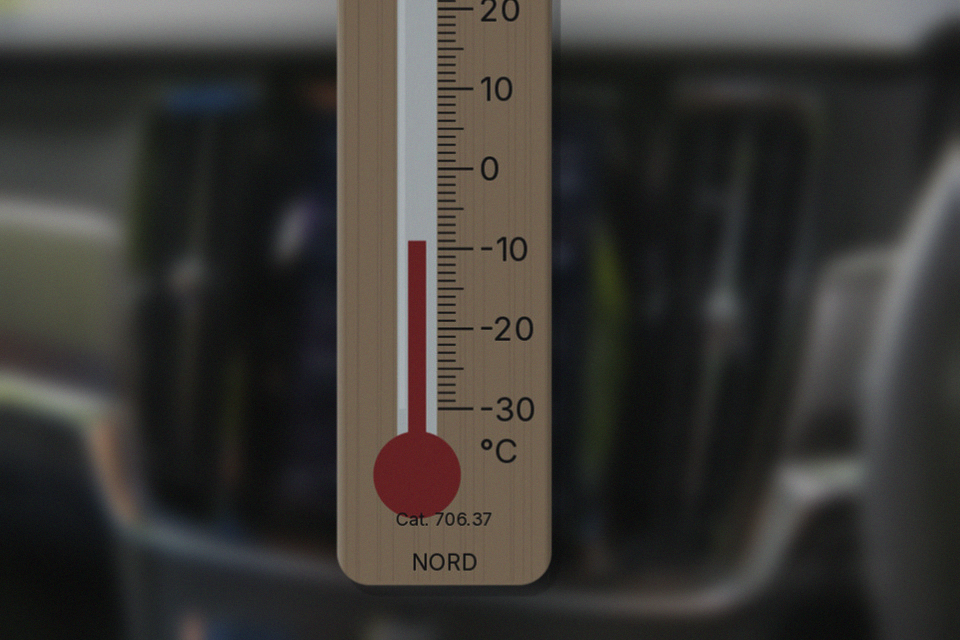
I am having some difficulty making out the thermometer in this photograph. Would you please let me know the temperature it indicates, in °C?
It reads -9 °C
